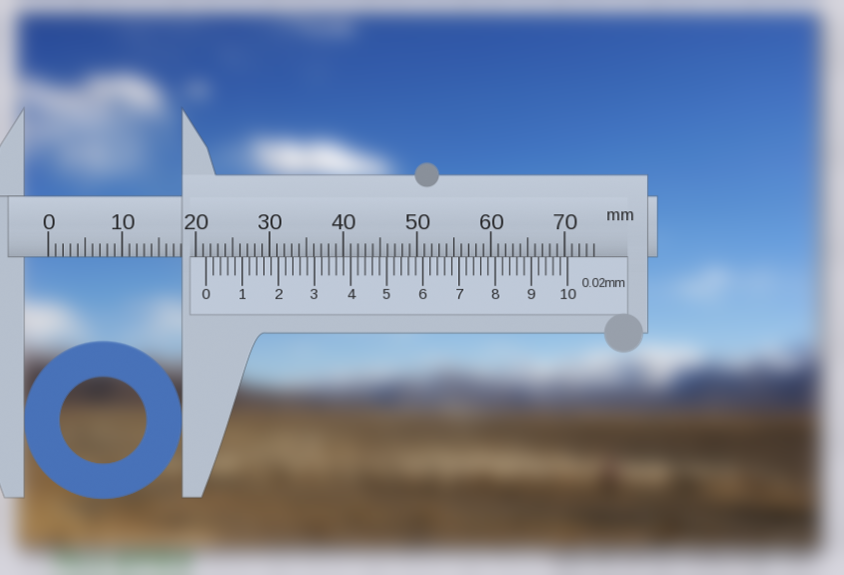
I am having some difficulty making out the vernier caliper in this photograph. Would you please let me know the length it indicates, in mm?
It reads 21.4 mm
